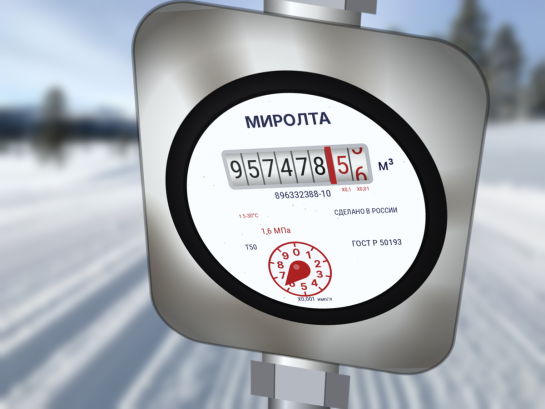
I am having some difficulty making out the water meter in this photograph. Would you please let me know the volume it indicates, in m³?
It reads 957478.556 m³
